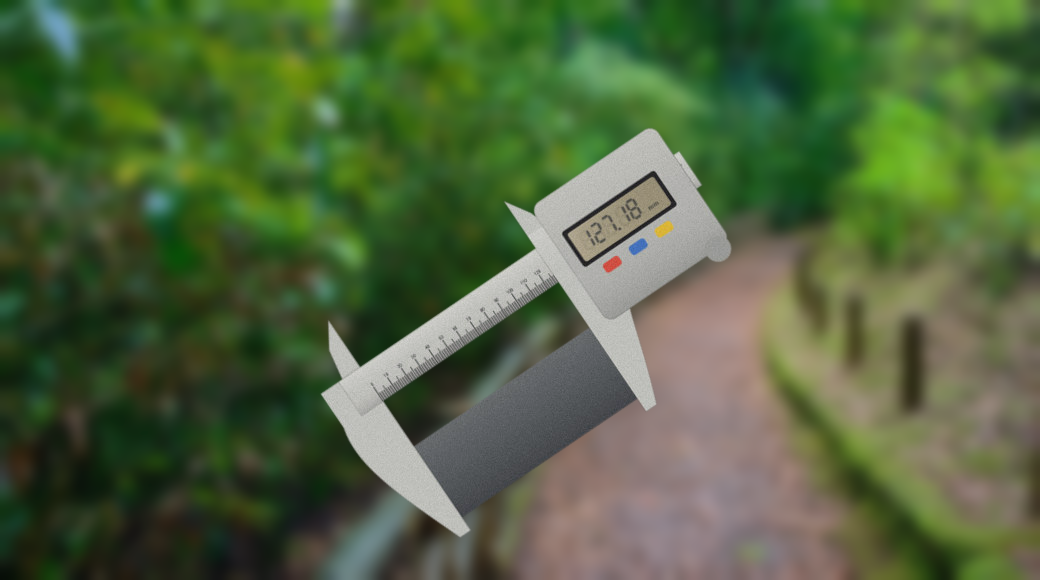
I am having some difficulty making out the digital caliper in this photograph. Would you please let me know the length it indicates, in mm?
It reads 127.18 mm
